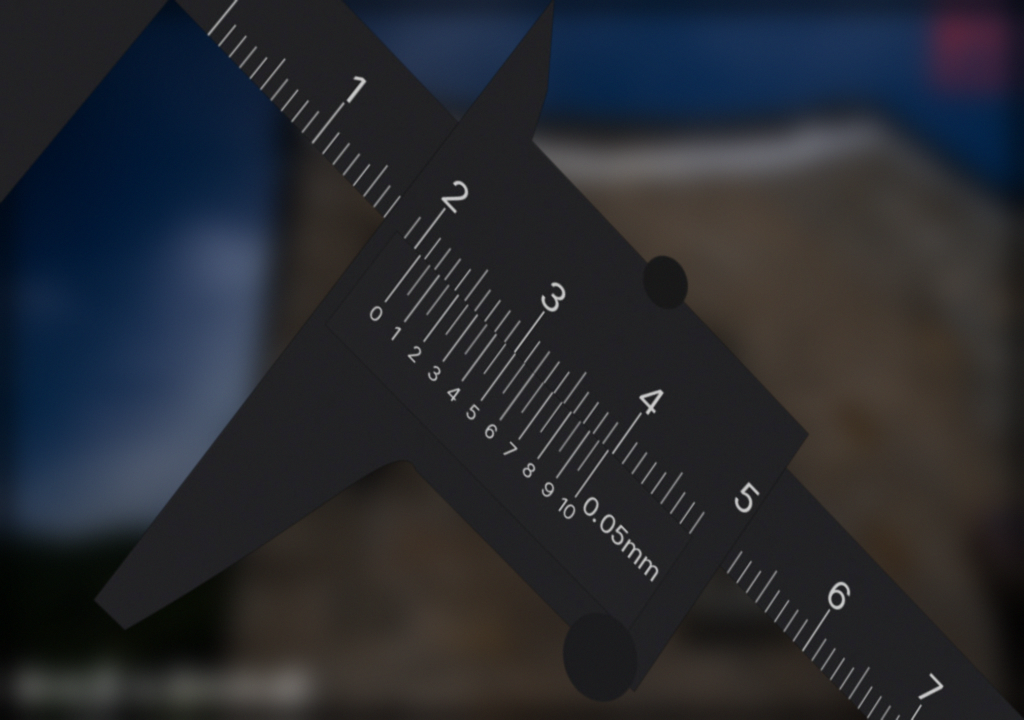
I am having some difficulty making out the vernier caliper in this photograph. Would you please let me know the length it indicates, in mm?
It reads 20.6 mm
